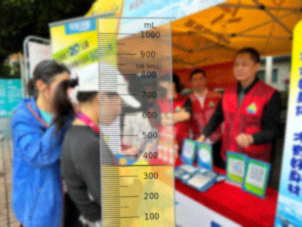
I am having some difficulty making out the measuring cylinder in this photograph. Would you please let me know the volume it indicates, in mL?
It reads 350 mL
